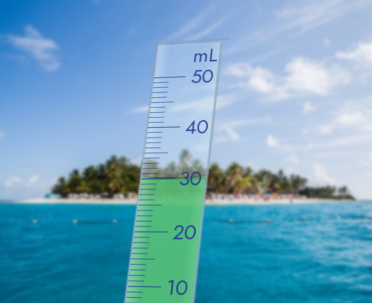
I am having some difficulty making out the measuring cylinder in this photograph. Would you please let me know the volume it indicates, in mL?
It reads 30 mL
